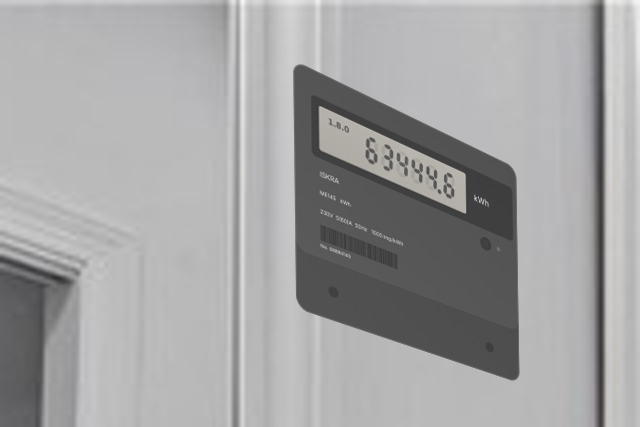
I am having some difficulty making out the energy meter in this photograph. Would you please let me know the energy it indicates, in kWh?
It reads 63444.6 kWh
